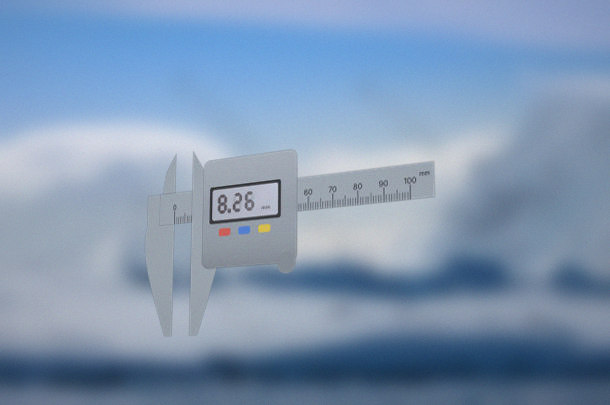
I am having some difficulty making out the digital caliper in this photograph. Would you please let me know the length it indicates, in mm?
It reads 8.26 mm
